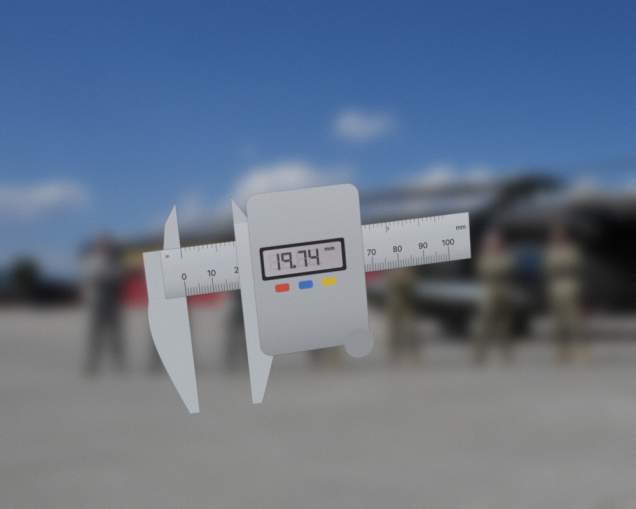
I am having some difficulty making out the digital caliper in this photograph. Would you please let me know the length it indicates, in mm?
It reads 19.74 mm
